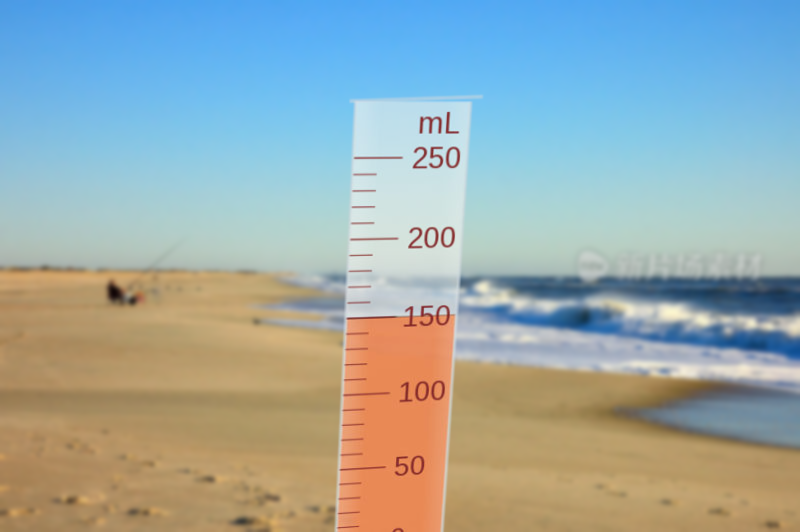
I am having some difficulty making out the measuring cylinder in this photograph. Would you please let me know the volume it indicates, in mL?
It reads 150 mL
